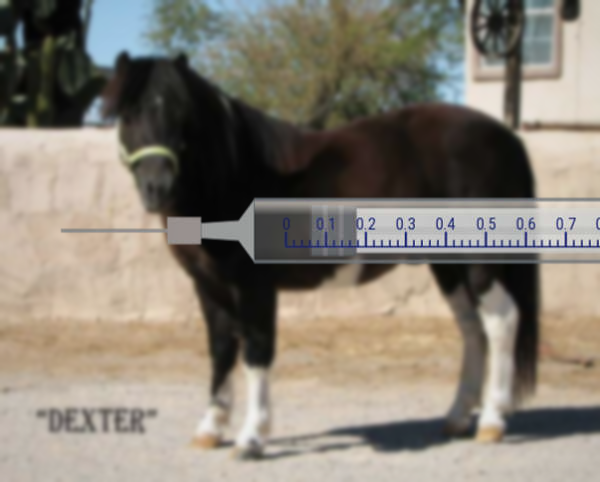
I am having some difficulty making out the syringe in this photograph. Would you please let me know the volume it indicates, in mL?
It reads 0.06 mL
